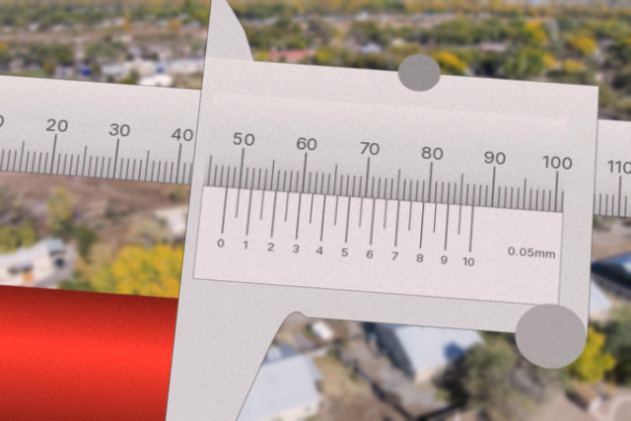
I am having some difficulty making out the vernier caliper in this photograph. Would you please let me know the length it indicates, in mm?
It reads 48.0 mm
